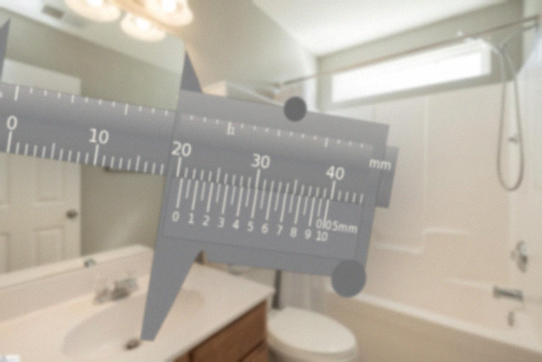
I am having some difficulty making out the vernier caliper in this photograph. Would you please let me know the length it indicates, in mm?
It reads 20.6 mm
